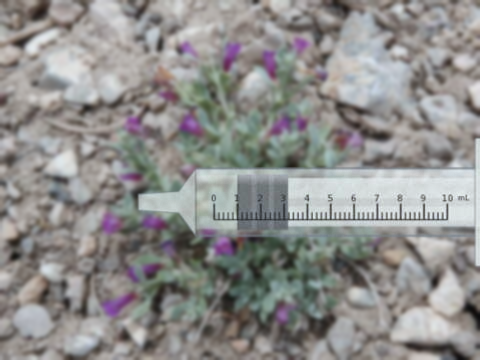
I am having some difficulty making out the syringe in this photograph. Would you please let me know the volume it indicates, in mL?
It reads 1 mL
